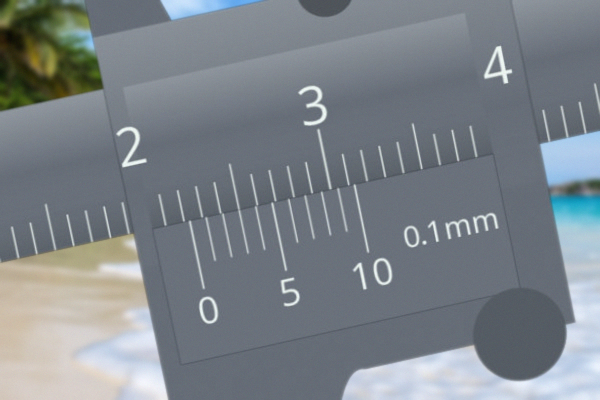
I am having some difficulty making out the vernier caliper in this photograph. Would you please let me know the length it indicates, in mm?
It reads 22.3 mm
